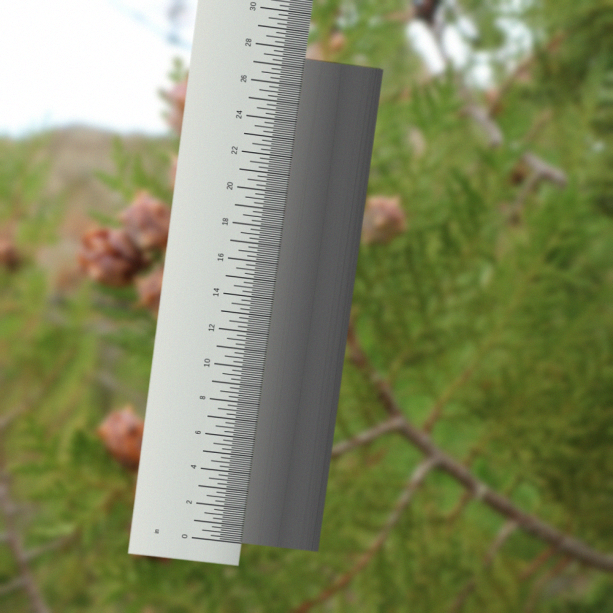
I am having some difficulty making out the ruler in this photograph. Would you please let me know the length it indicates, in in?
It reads 27.5 in
